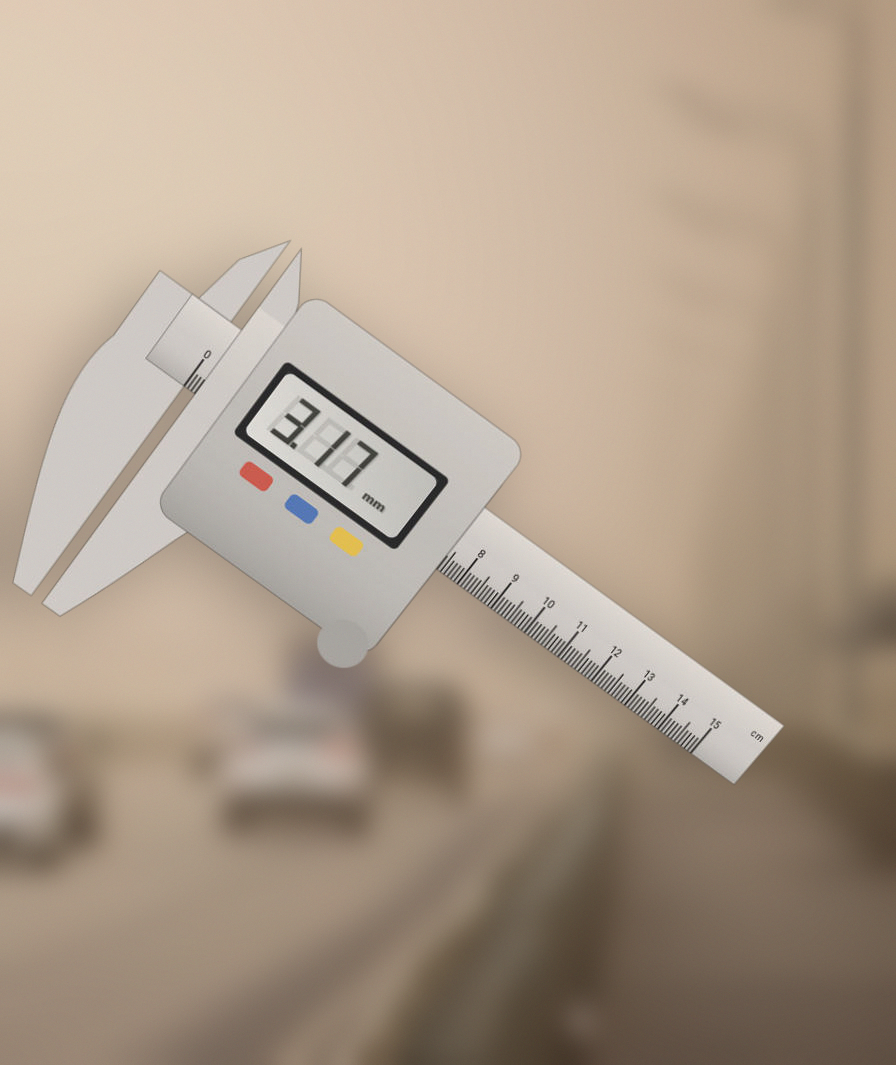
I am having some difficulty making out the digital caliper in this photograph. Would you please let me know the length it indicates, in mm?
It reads 3.17 mm
